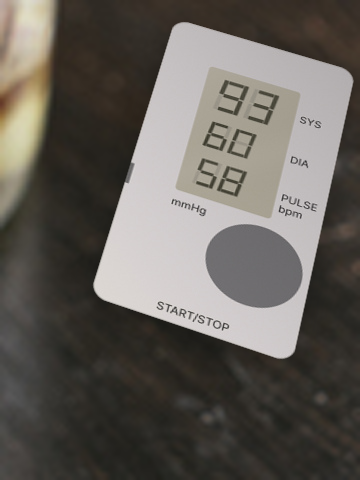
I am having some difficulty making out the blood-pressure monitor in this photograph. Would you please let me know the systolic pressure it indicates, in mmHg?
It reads 93 mmHg
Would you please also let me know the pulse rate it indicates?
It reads 58 bpm
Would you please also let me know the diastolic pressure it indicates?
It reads 60 mmHg
